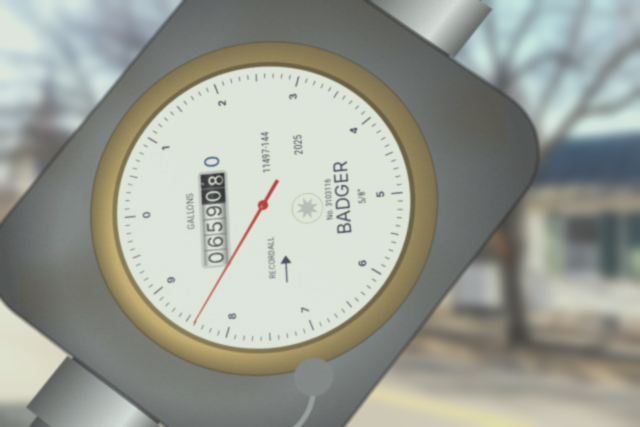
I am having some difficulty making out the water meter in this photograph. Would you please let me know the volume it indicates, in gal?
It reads 659078.4 gal
